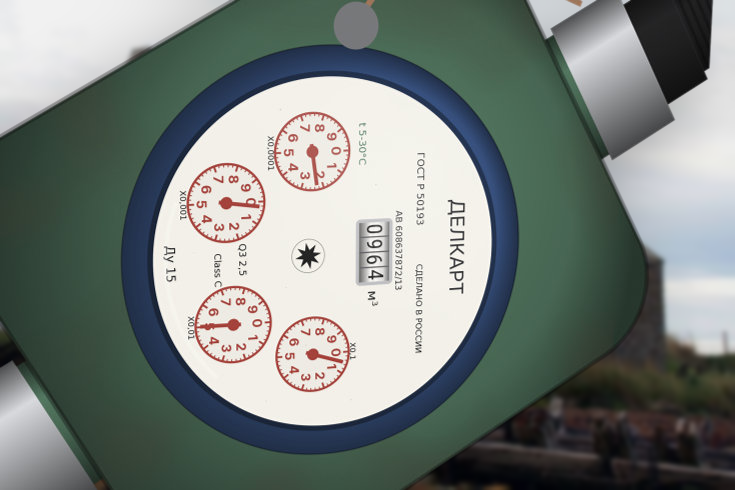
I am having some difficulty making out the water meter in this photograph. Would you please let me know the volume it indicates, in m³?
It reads 964.0502 m³
